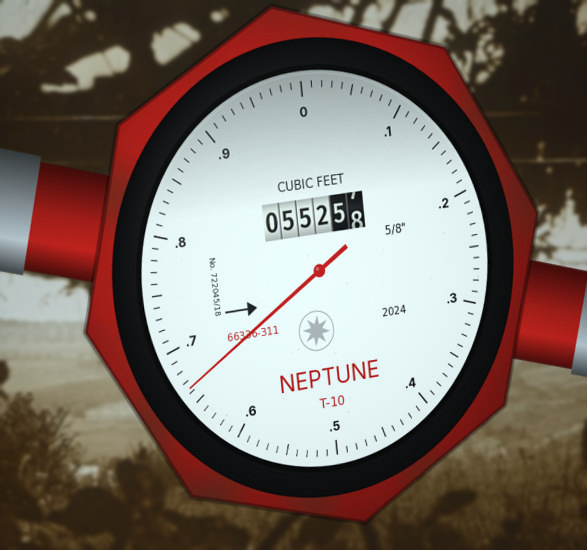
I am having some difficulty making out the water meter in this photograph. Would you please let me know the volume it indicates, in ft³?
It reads 55257.66 ft³
